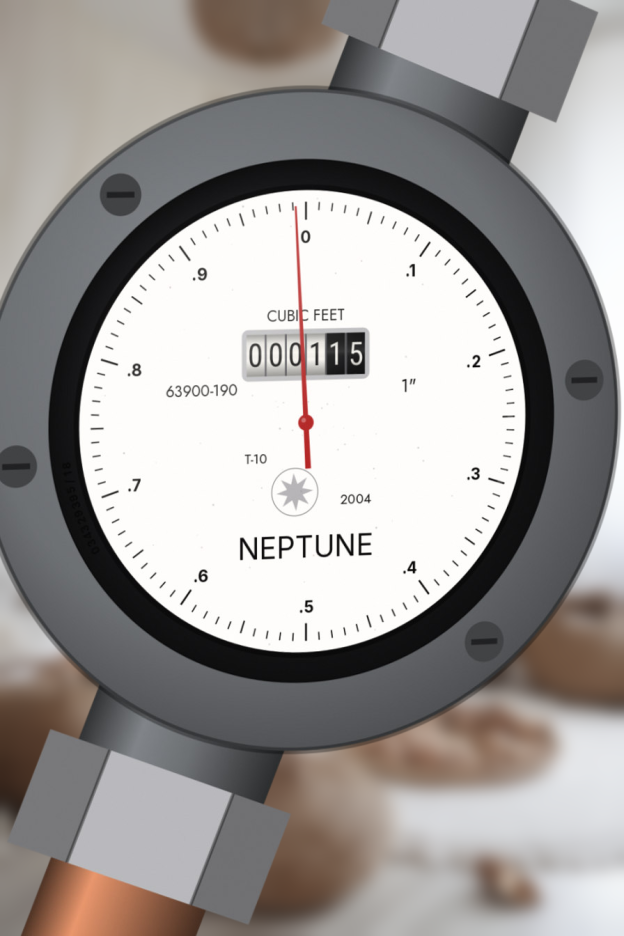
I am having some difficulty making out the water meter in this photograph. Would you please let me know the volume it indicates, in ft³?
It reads 114.99 ft³
